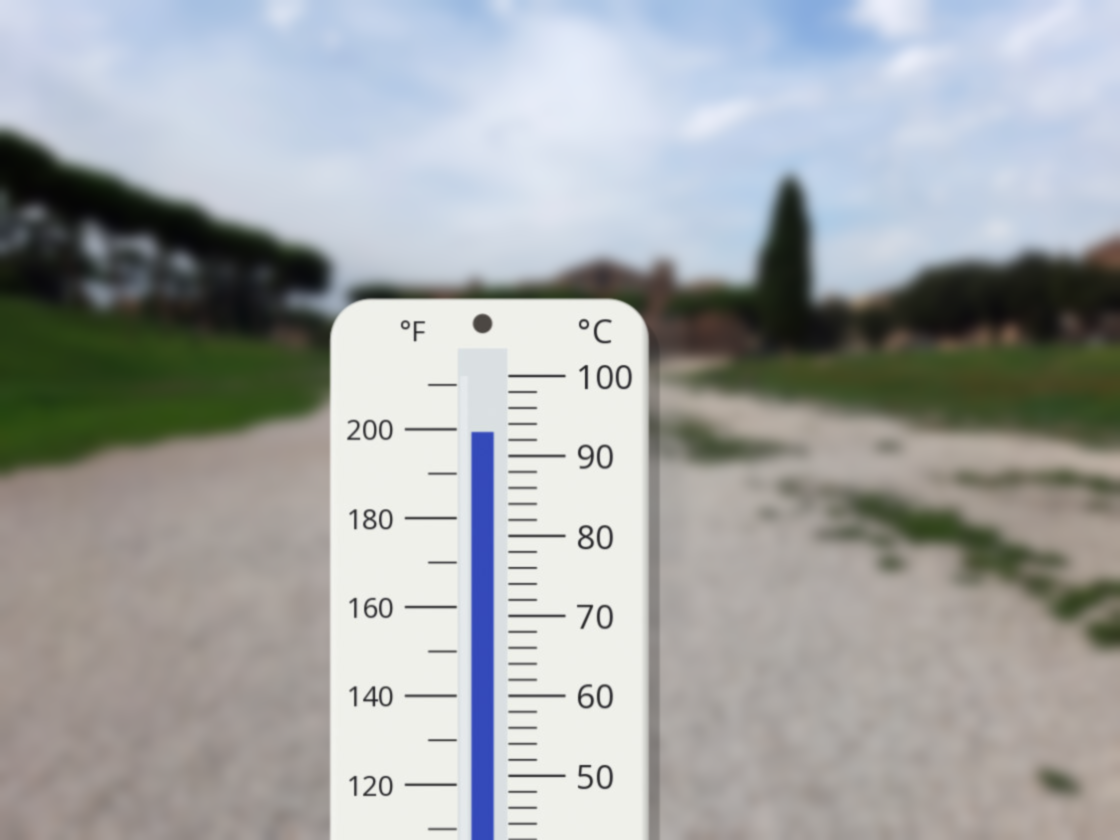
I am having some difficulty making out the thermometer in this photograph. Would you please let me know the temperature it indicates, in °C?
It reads 93 °C
